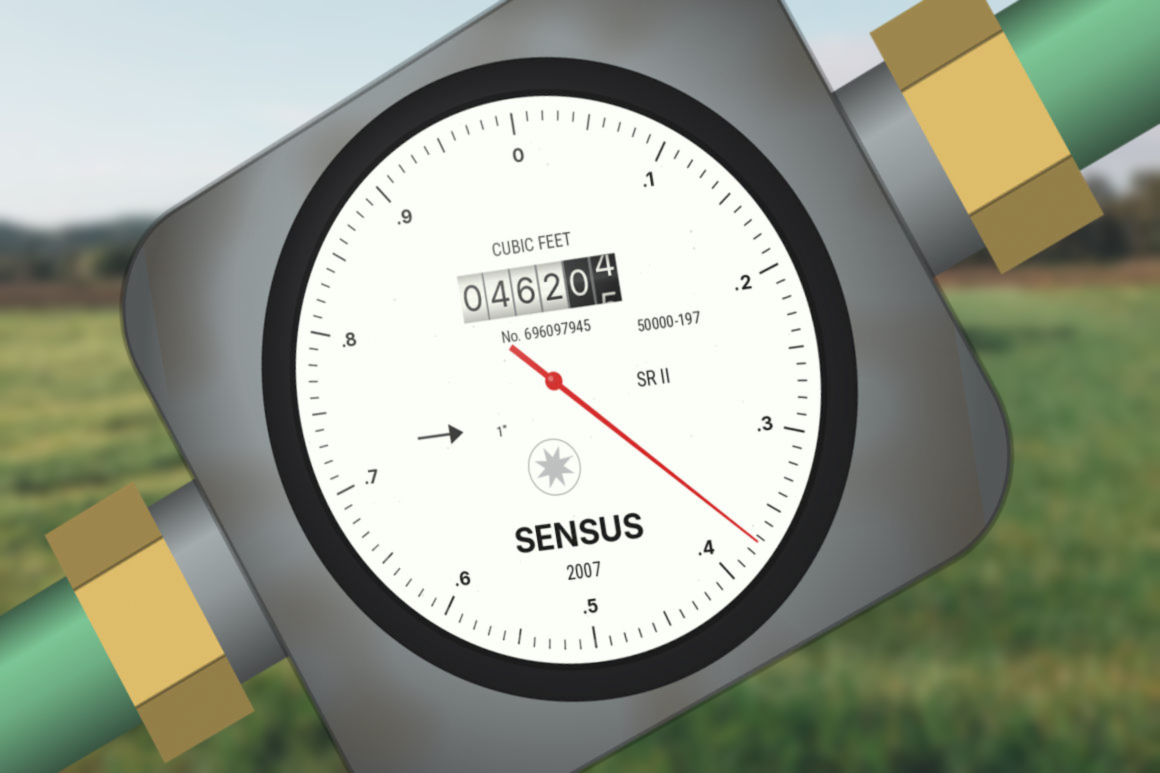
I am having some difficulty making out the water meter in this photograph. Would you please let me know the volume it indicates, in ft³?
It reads 46204.37 ft³
